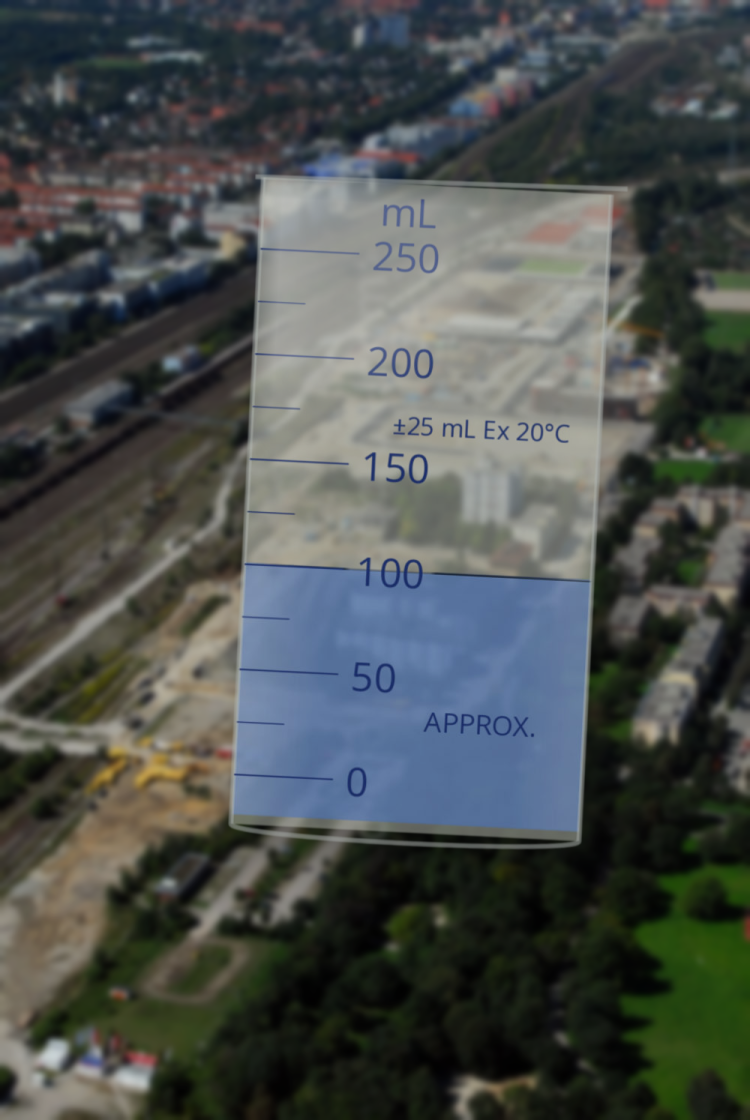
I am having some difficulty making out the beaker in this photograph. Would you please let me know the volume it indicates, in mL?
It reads 100 mL
